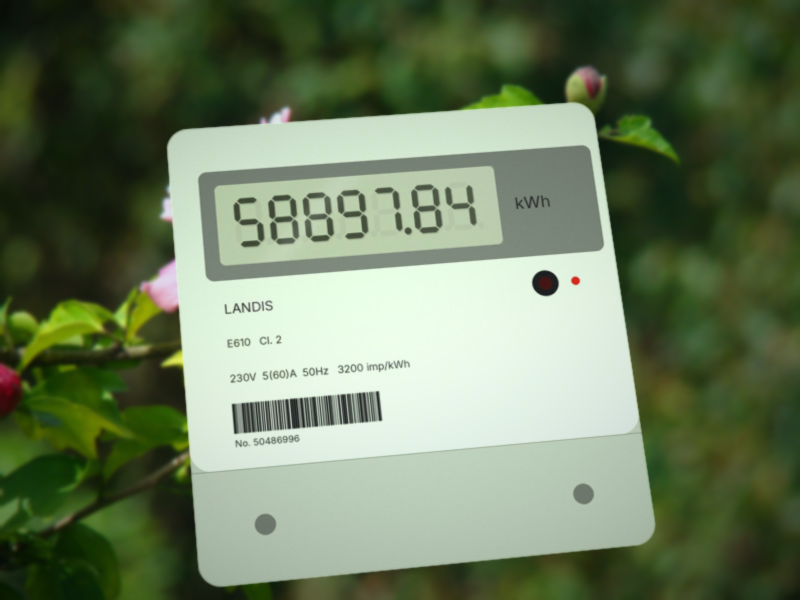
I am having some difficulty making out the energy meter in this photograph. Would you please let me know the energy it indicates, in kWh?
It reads 58897.84 kWh
